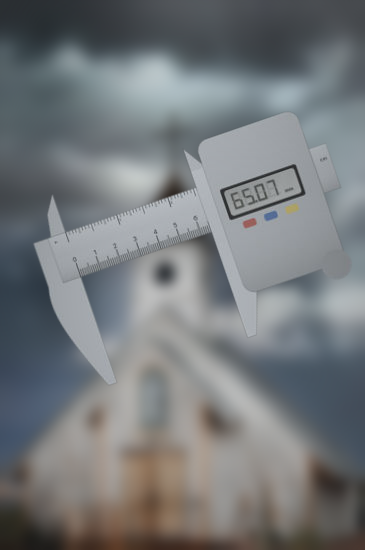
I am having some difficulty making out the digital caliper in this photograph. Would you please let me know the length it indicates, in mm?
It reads 65.07 mm
